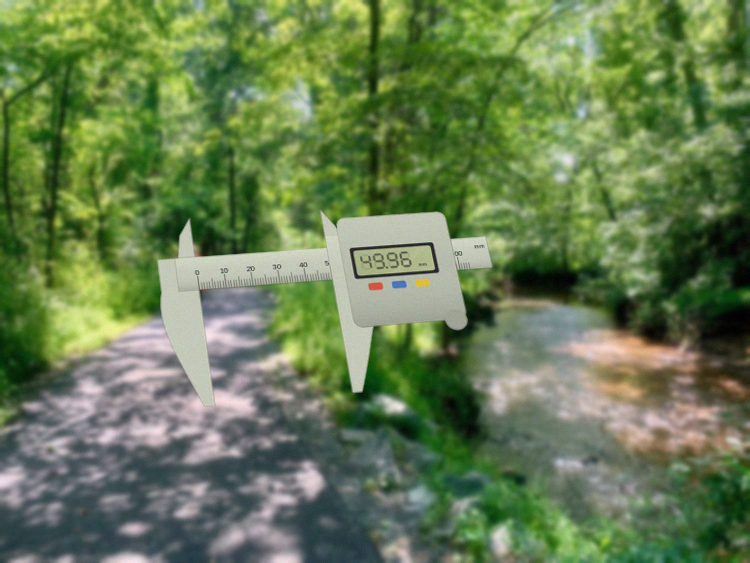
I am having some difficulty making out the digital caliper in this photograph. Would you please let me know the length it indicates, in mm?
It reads 49.96 mm
